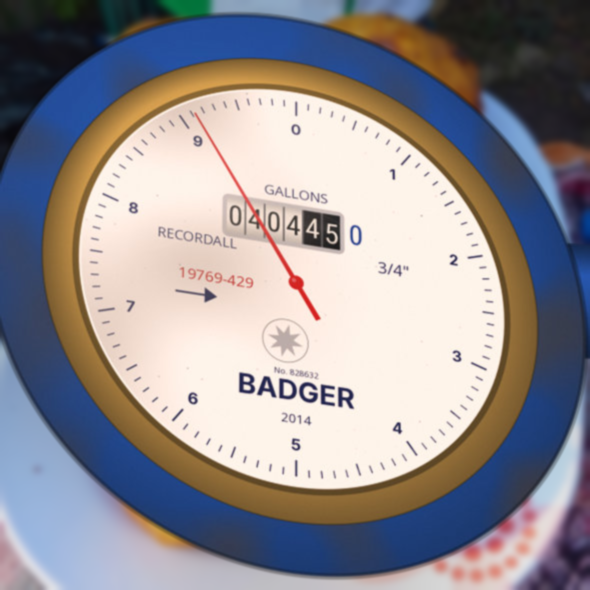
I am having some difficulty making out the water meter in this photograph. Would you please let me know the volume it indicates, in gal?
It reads 404449.1 gal
